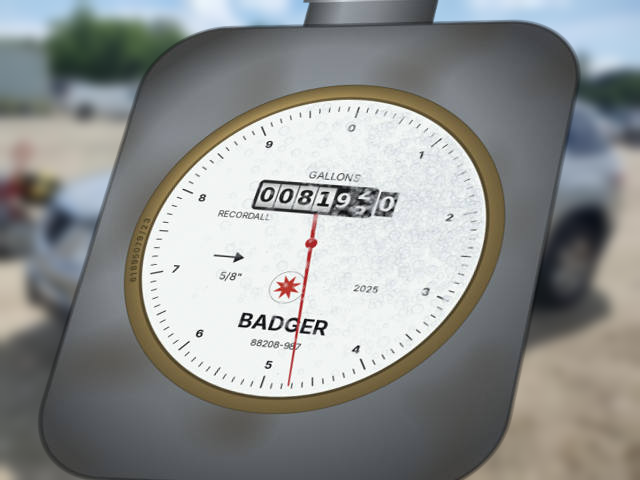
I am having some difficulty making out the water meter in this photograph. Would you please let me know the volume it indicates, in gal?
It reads 81924.7 gal
